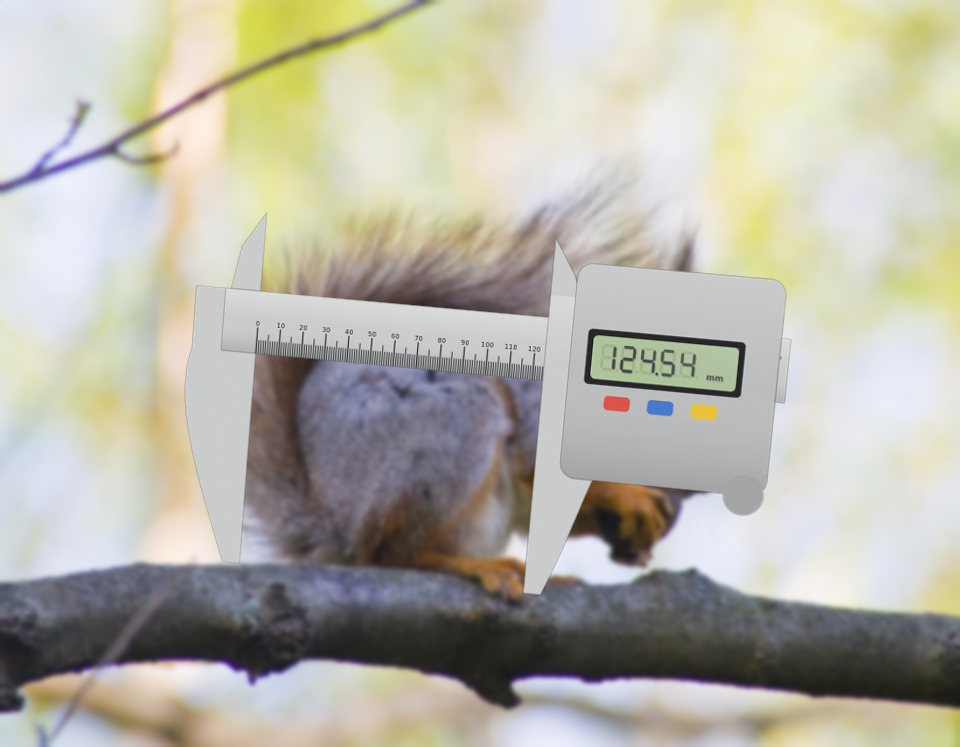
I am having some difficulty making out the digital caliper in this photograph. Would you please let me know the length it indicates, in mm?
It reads 124.54 mm
